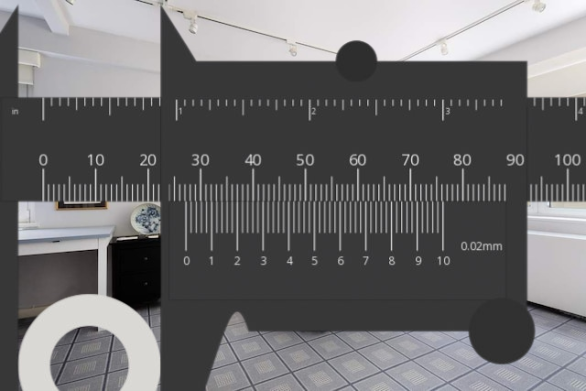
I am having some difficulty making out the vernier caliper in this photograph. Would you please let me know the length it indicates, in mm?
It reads 27.2 mm
